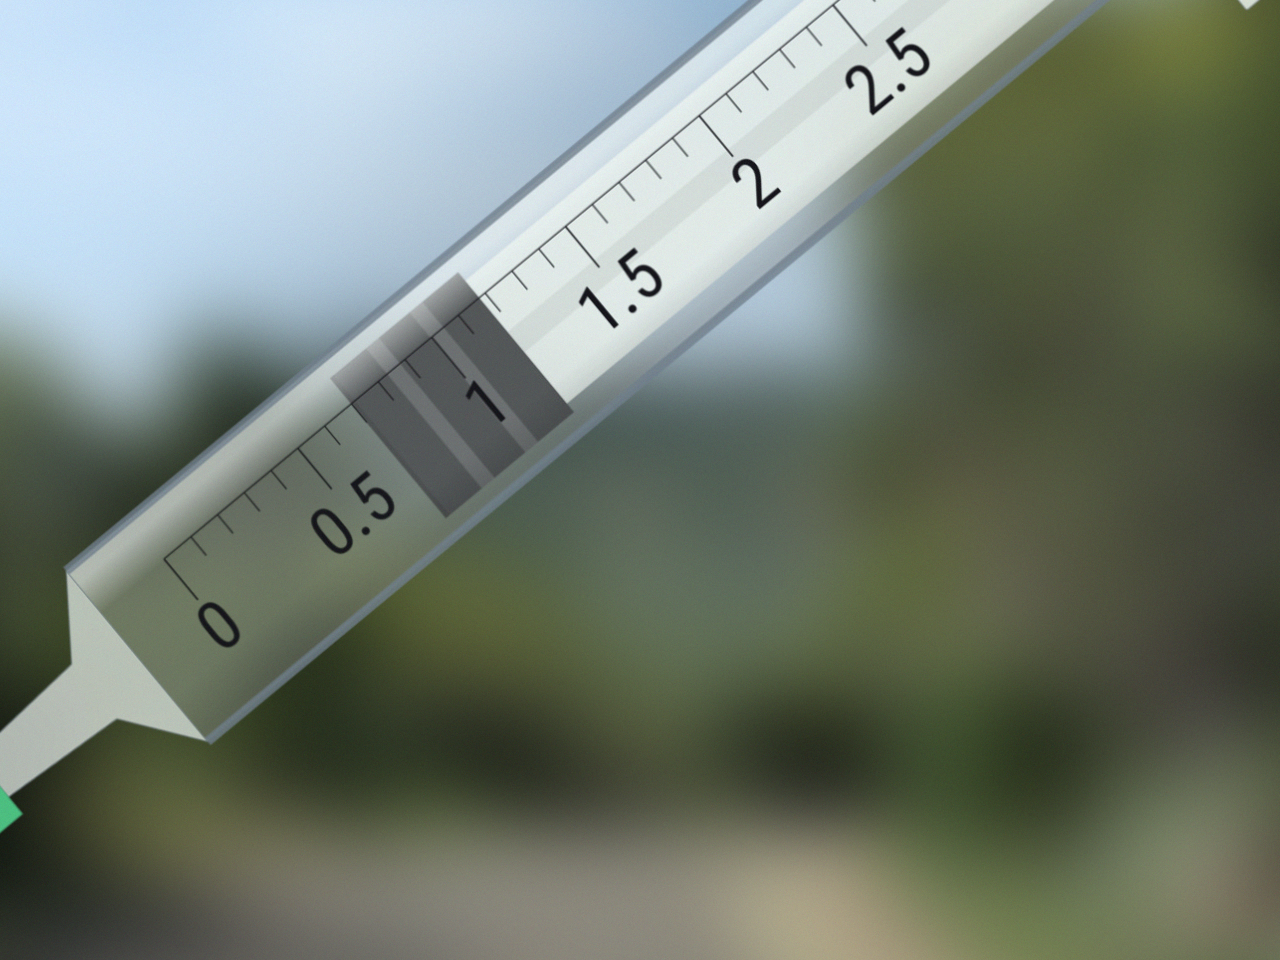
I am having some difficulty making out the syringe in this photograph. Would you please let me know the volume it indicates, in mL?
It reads 0.7 mL
